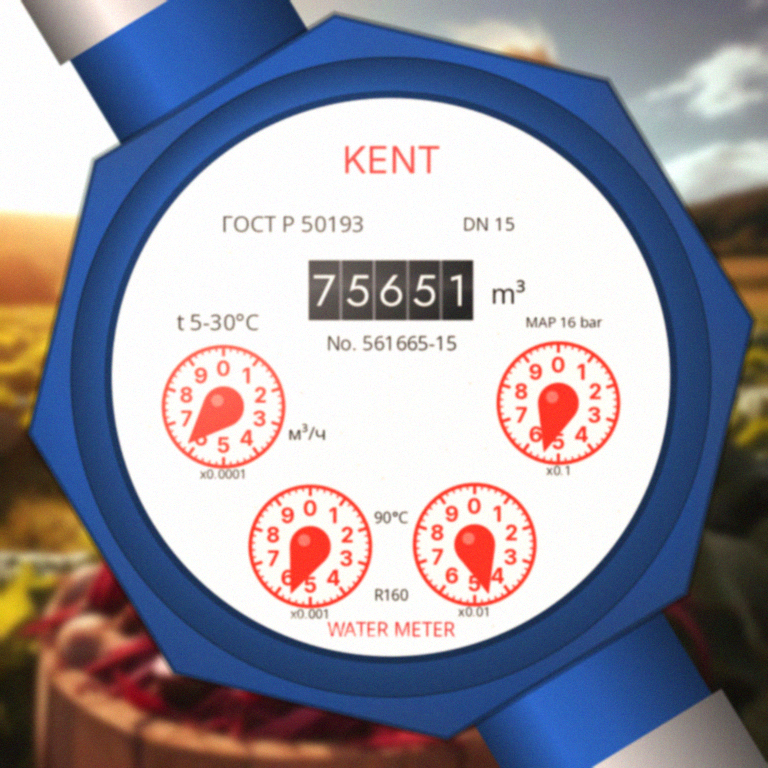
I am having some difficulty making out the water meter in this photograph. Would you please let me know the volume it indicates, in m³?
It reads 75651.5456 m³
